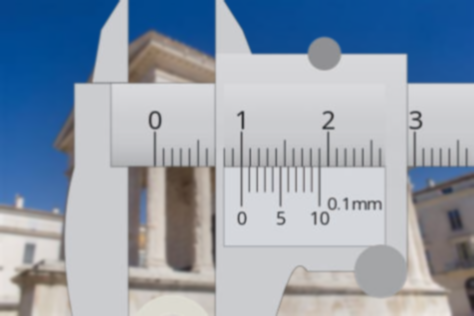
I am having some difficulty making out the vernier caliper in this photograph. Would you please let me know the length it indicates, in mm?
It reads 10.0 mm
